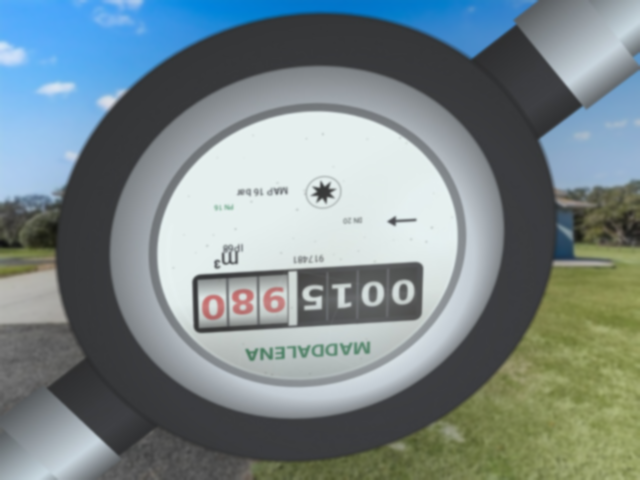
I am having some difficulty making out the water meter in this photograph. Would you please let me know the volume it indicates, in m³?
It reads 15.980 m³
